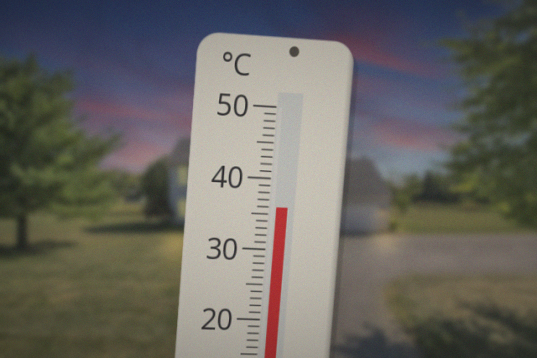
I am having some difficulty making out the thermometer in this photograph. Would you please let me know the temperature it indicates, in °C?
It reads 36 °C
